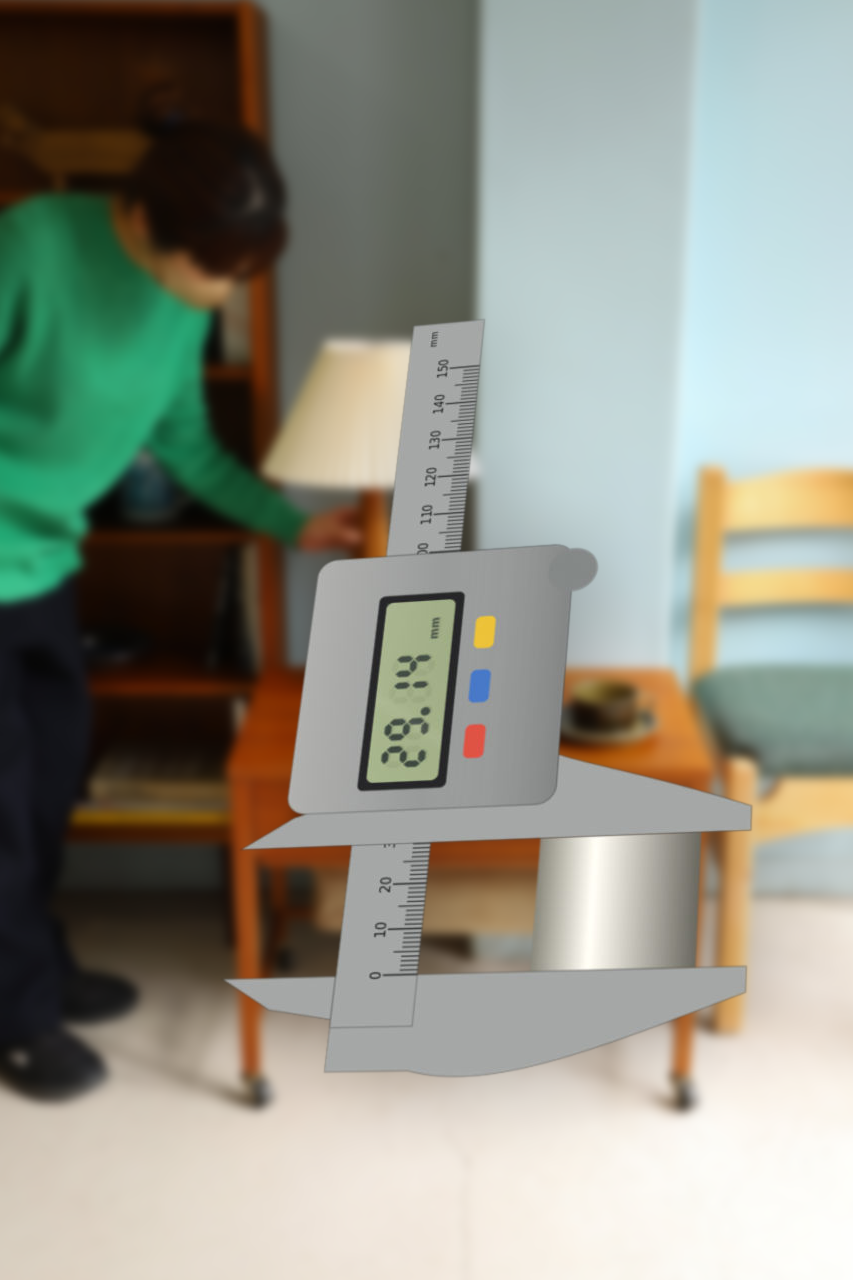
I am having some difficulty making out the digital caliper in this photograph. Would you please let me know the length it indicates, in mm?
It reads 29.14 mm
